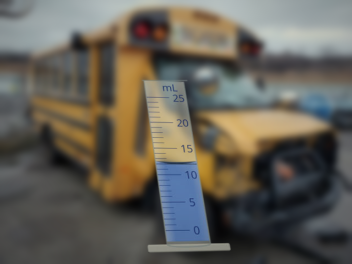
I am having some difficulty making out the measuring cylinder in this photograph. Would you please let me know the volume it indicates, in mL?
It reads 12 mL
